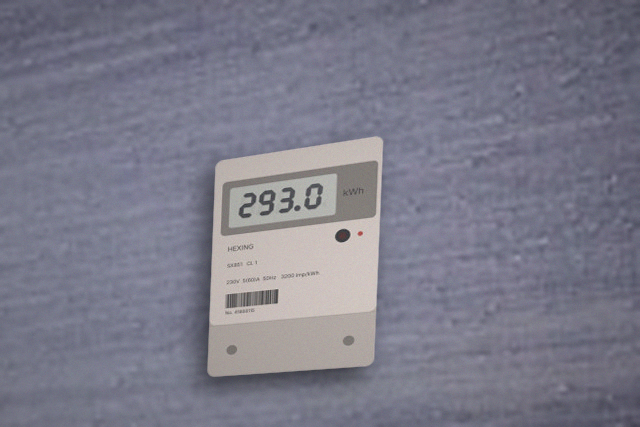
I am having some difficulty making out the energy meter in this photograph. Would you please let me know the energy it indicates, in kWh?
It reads 293.0 kWh
